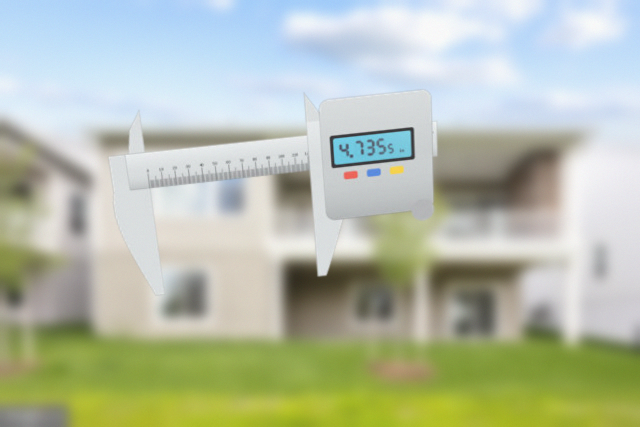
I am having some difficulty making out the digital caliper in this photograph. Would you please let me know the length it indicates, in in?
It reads 4.7355 in
